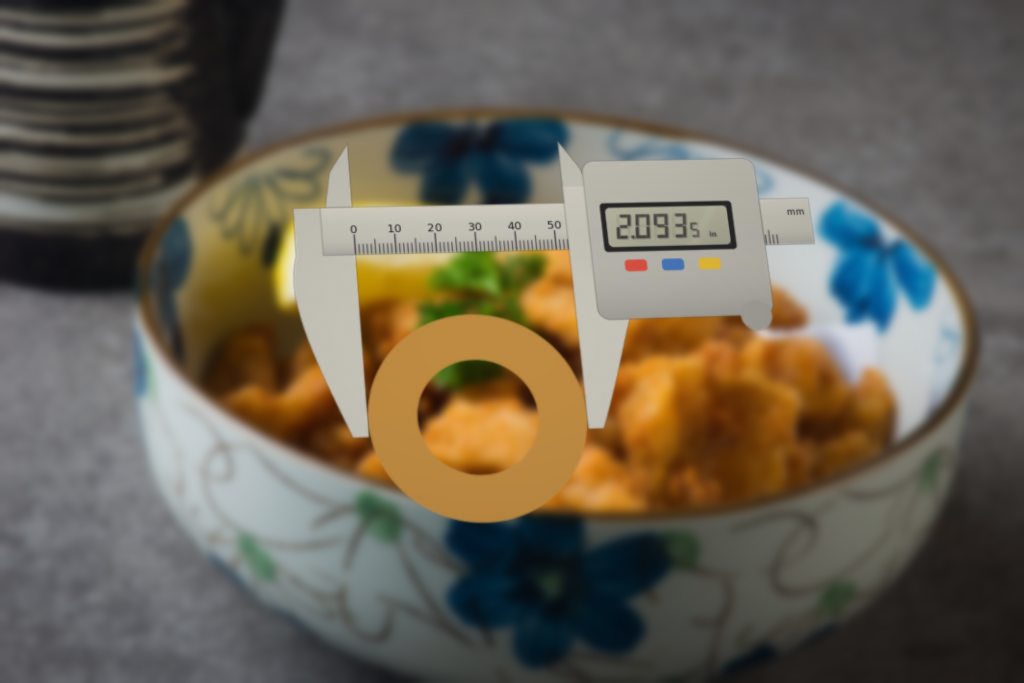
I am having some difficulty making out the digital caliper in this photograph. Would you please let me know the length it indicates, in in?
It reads 2.0935 in
